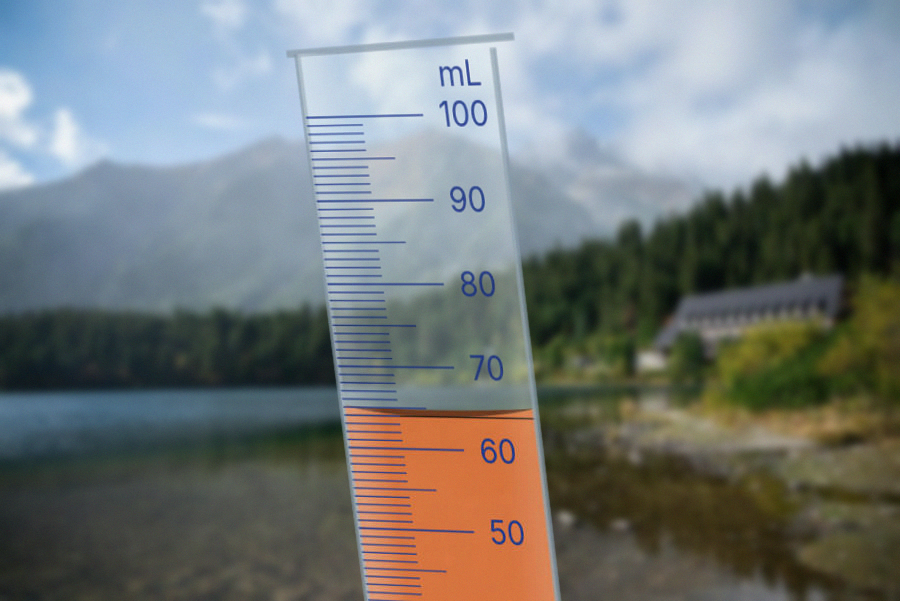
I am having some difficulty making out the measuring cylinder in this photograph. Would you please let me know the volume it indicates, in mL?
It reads 64 mL
